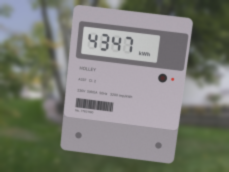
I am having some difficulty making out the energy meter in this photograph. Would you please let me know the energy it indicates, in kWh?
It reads 4347 kWh
